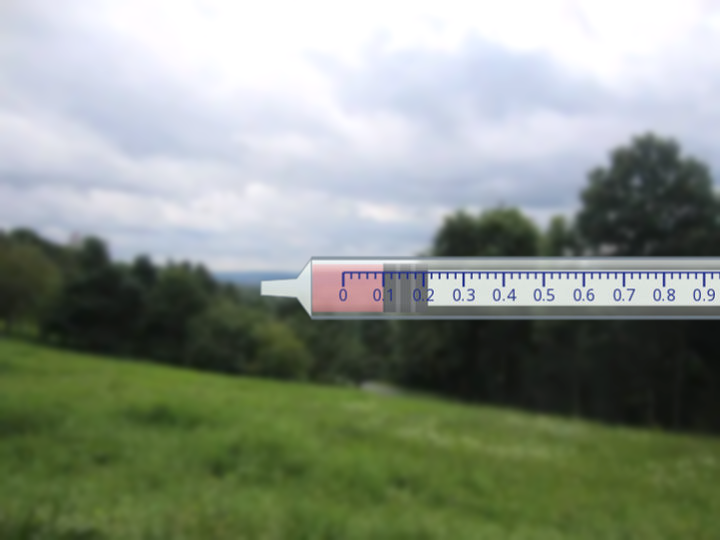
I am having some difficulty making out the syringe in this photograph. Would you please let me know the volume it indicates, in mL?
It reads 0.1 mL
